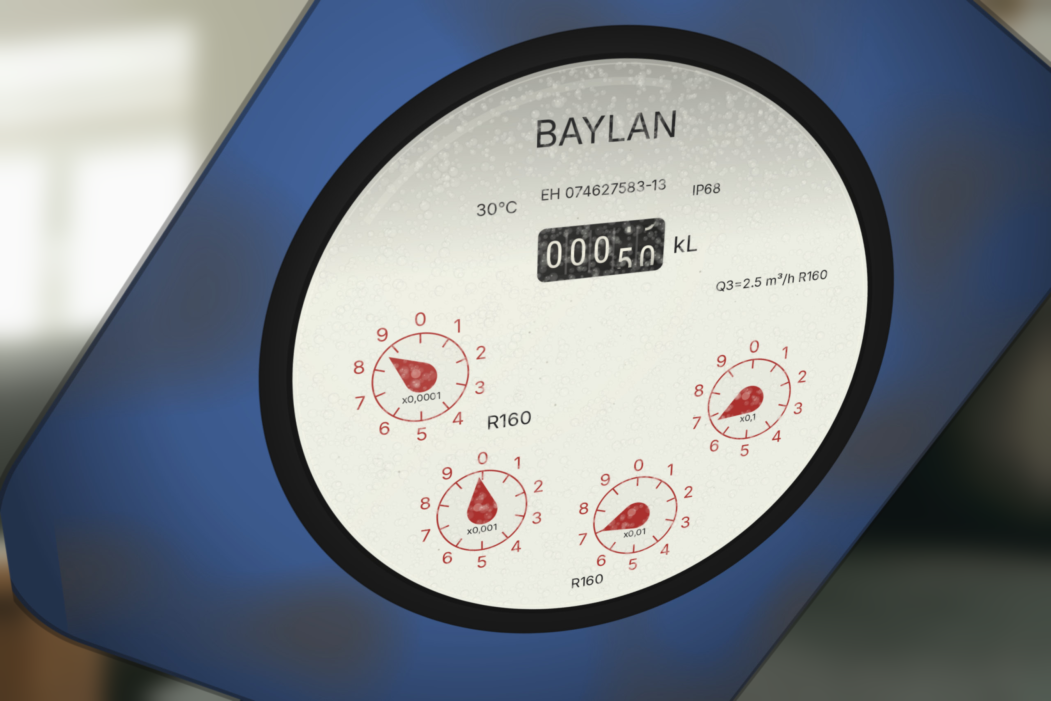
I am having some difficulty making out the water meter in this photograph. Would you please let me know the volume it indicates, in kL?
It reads 49.6698 kL
